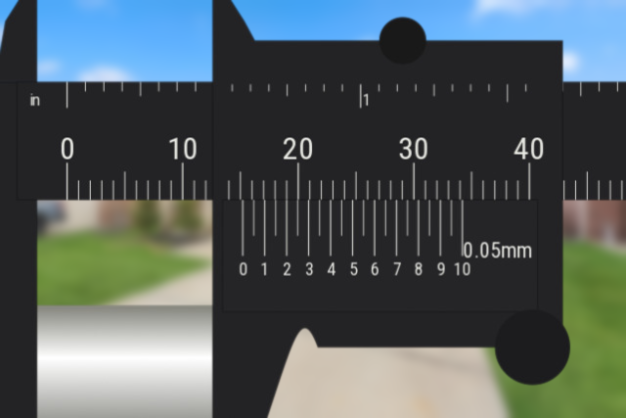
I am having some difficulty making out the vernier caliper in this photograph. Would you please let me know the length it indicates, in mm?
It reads 15.2 mm
